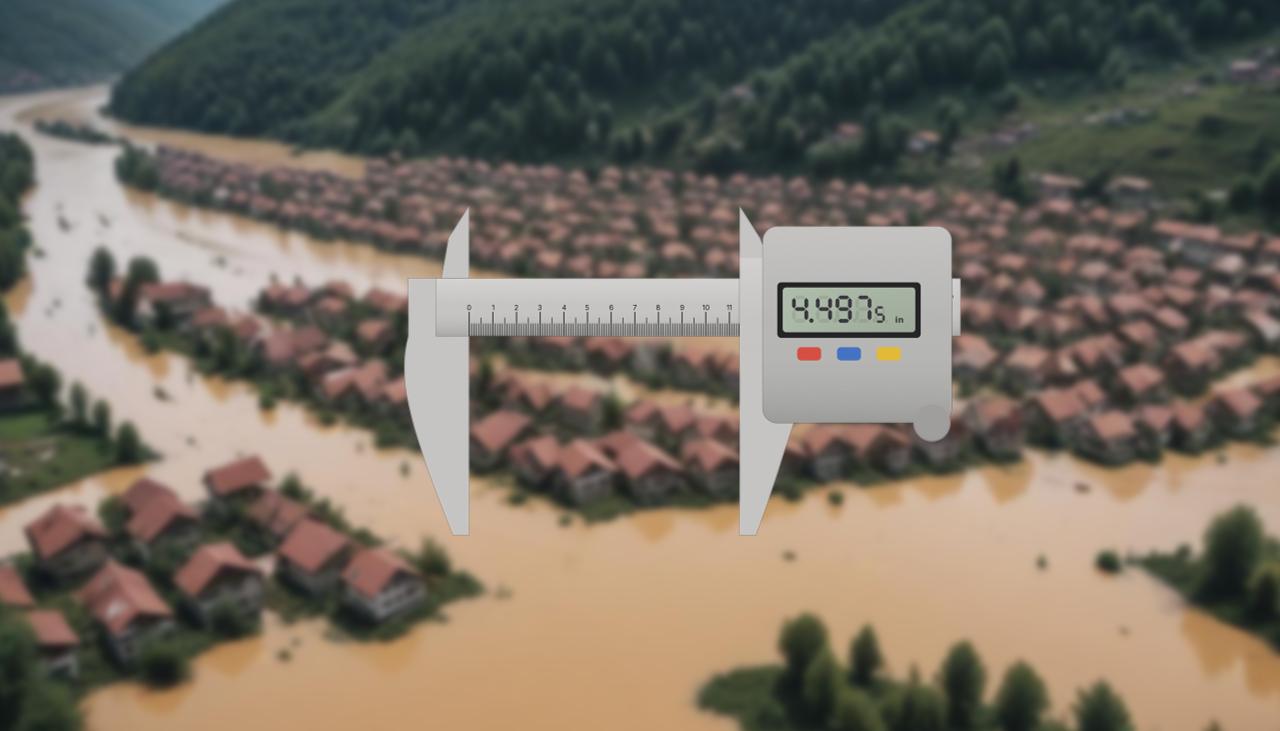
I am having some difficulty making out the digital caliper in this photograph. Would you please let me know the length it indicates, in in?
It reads 4.4975 in
